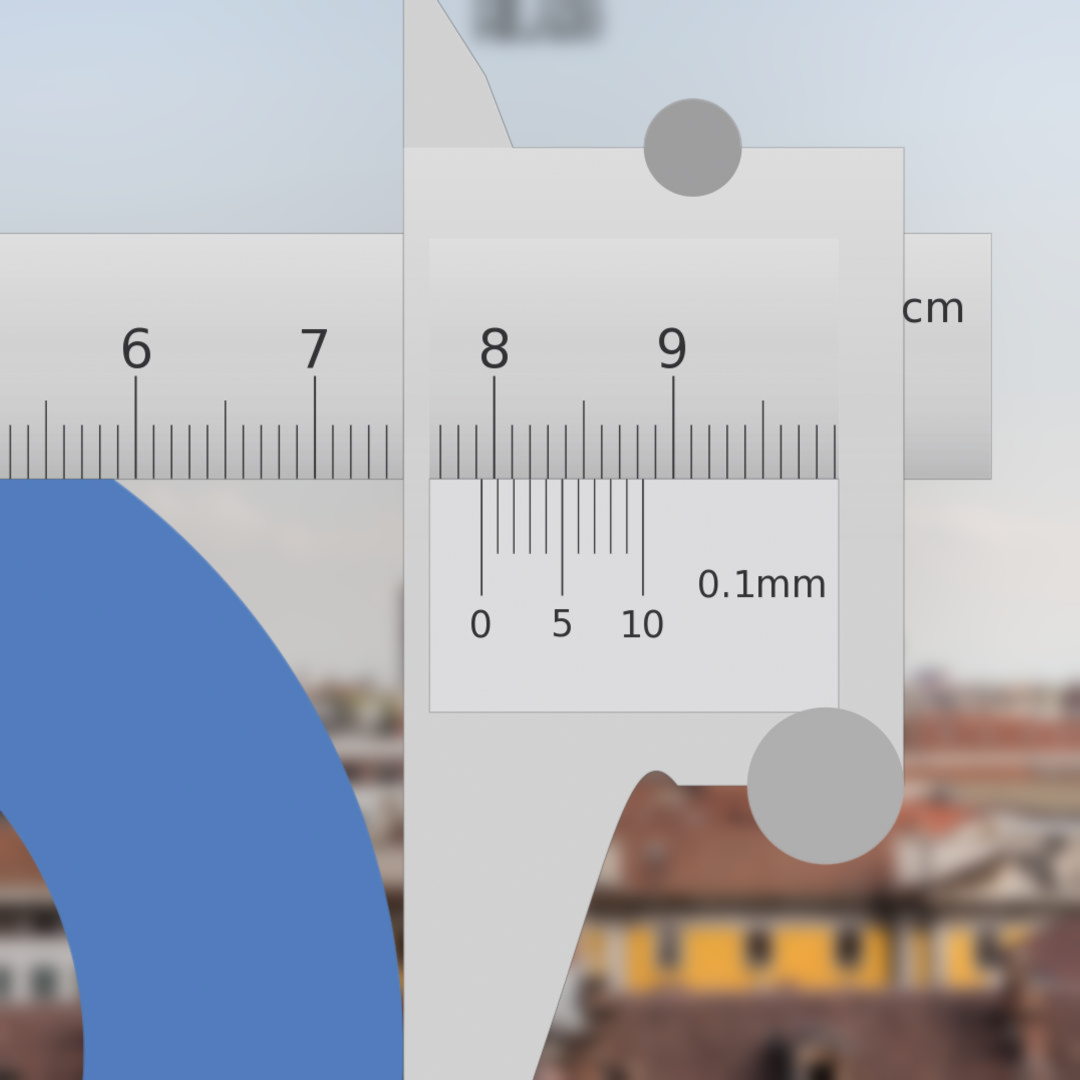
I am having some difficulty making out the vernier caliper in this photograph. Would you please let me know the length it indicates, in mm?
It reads 79.3 mm
